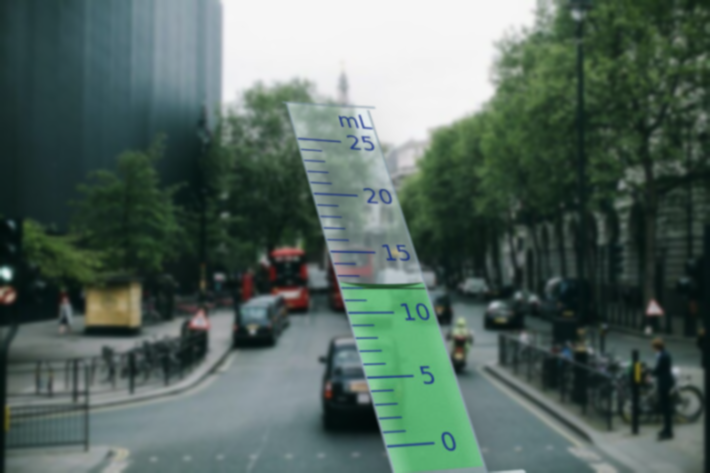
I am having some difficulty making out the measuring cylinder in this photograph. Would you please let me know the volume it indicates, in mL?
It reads 12 mL
